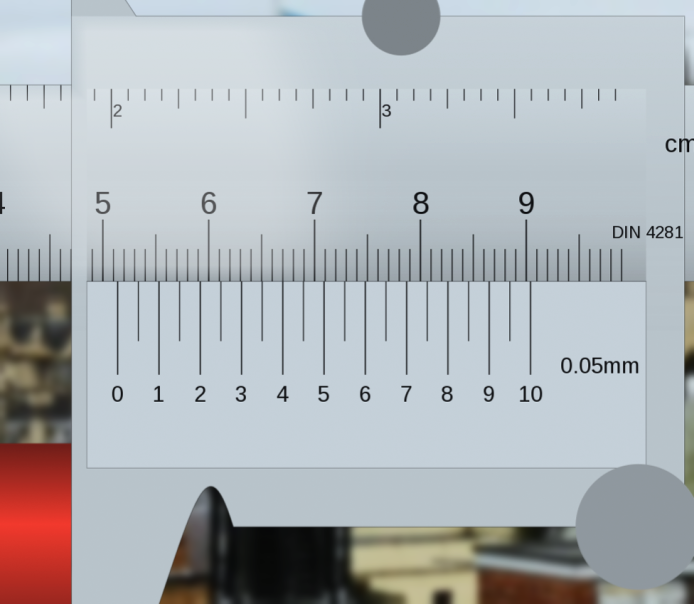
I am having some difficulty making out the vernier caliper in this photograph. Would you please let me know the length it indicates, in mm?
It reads 51.4 mm
